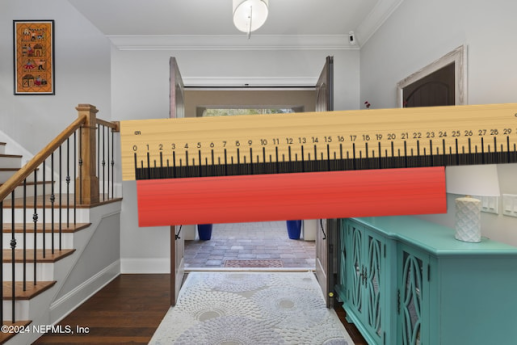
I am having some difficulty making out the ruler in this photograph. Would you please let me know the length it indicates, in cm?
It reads 24 cm
